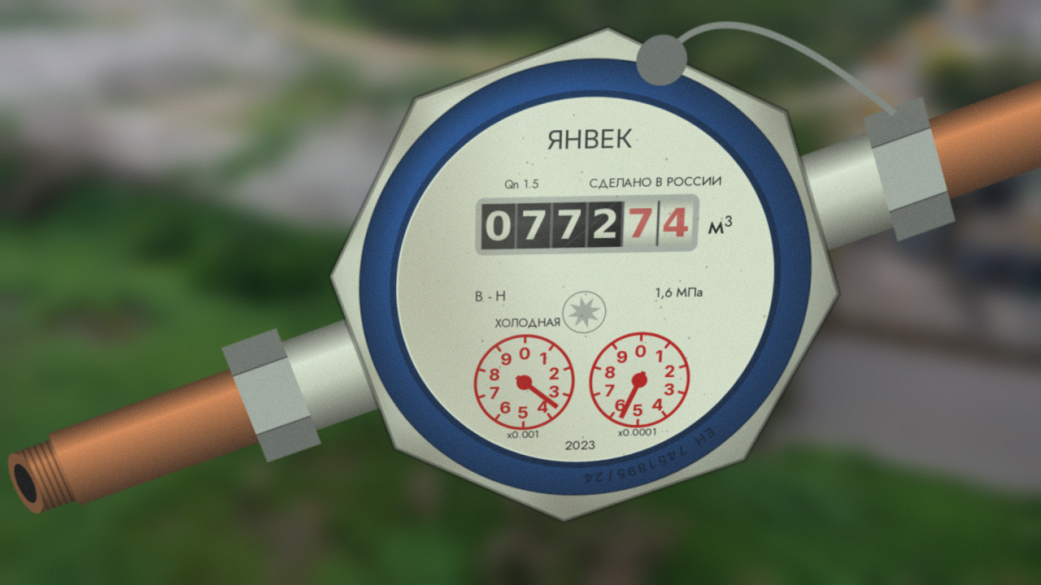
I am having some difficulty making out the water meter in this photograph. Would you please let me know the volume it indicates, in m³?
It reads 772.7435 m³
